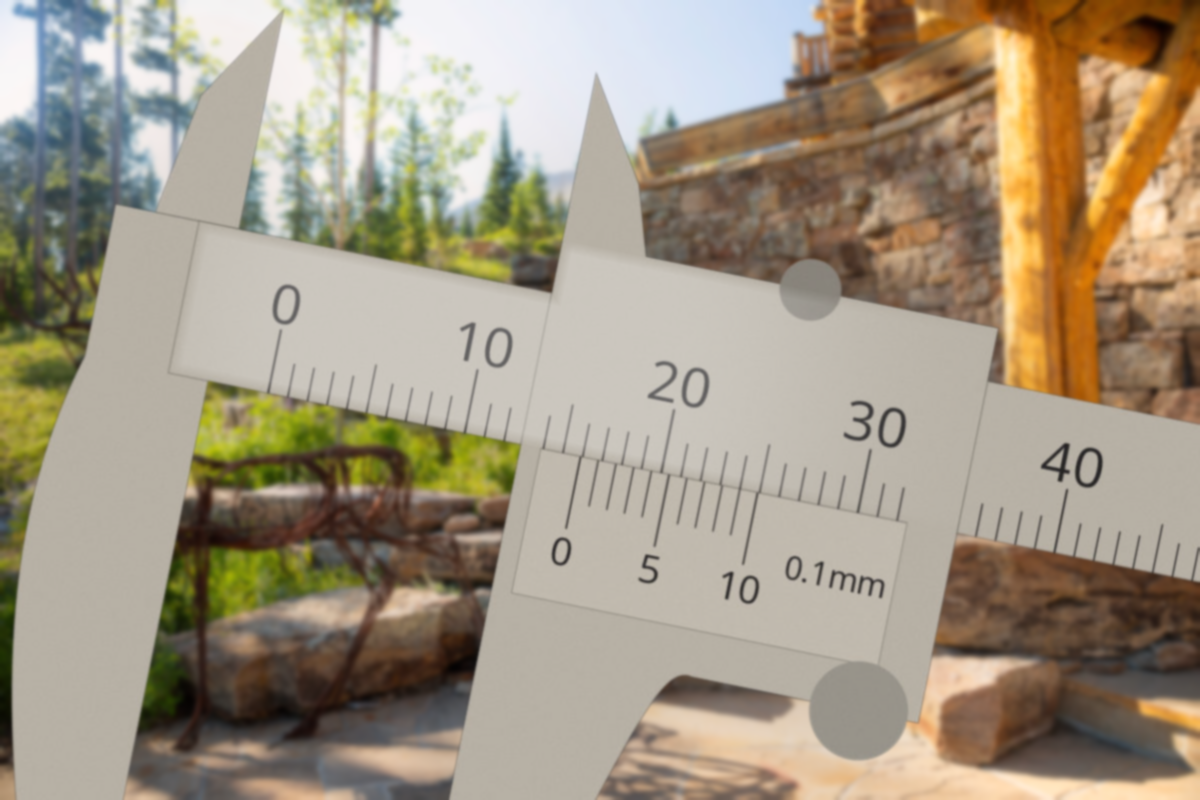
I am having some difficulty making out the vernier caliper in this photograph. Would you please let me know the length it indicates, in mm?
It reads 15.9 mm
